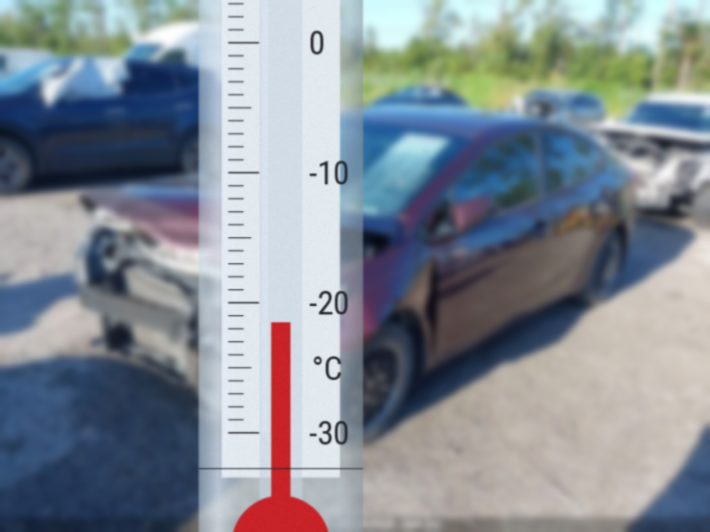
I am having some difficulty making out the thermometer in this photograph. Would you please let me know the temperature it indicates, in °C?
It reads -21.5 °C
